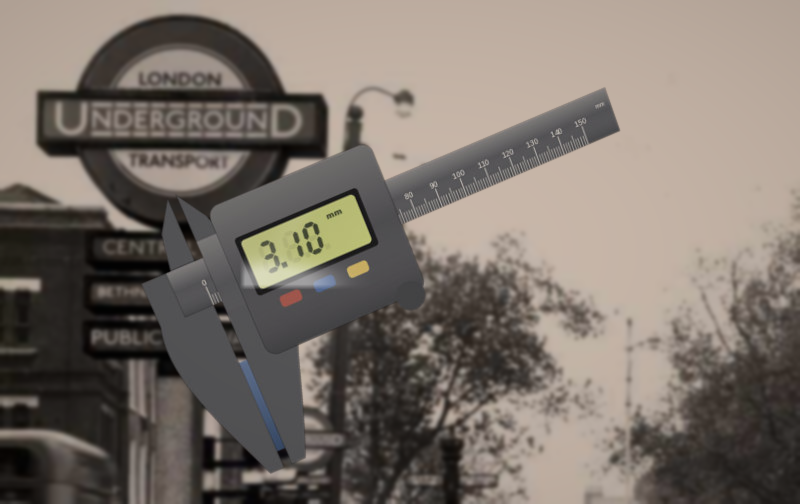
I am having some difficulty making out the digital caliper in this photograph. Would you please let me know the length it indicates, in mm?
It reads 3.10 mm
